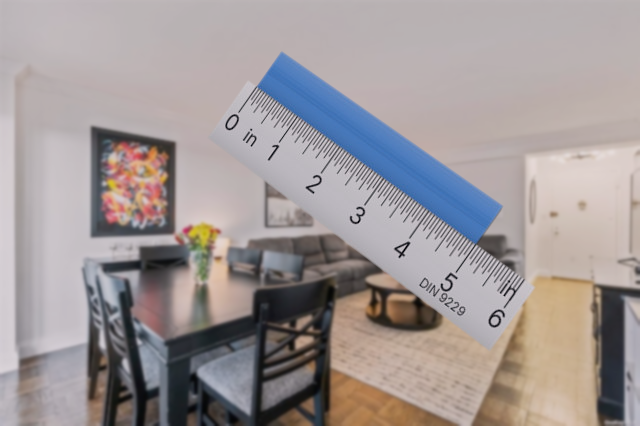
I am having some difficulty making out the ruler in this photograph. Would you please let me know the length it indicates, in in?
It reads 5 in
